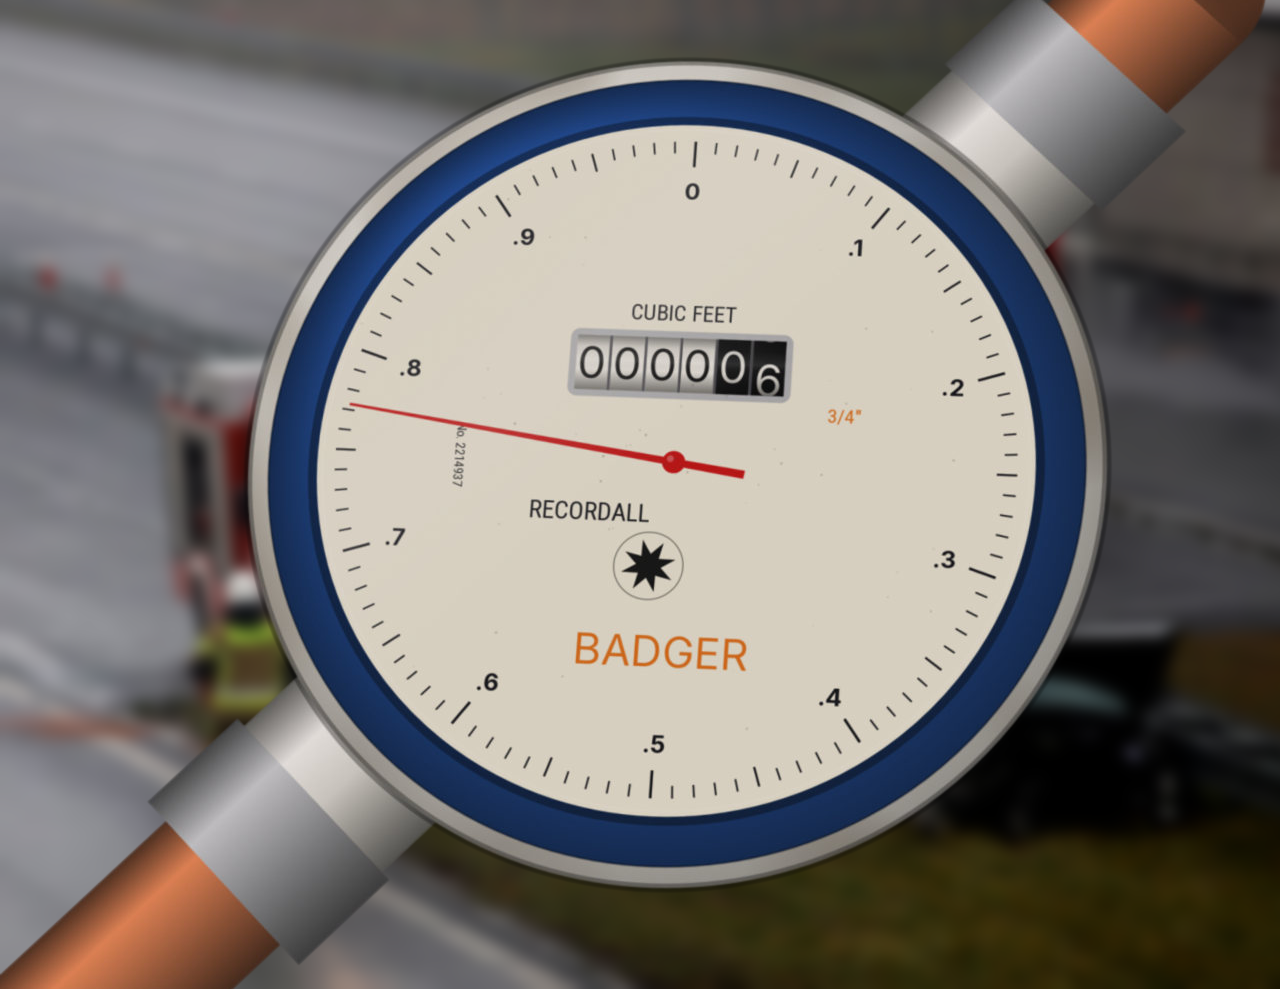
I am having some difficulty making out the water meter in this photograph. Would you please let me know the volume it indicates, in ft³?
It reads 5.77 ft³
